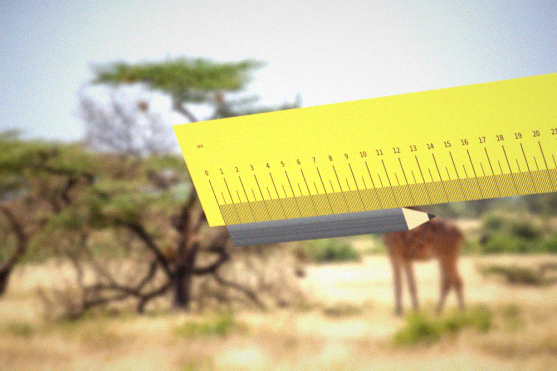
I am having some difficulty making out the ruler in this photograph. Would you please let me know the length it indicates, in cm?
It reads 13 cm
